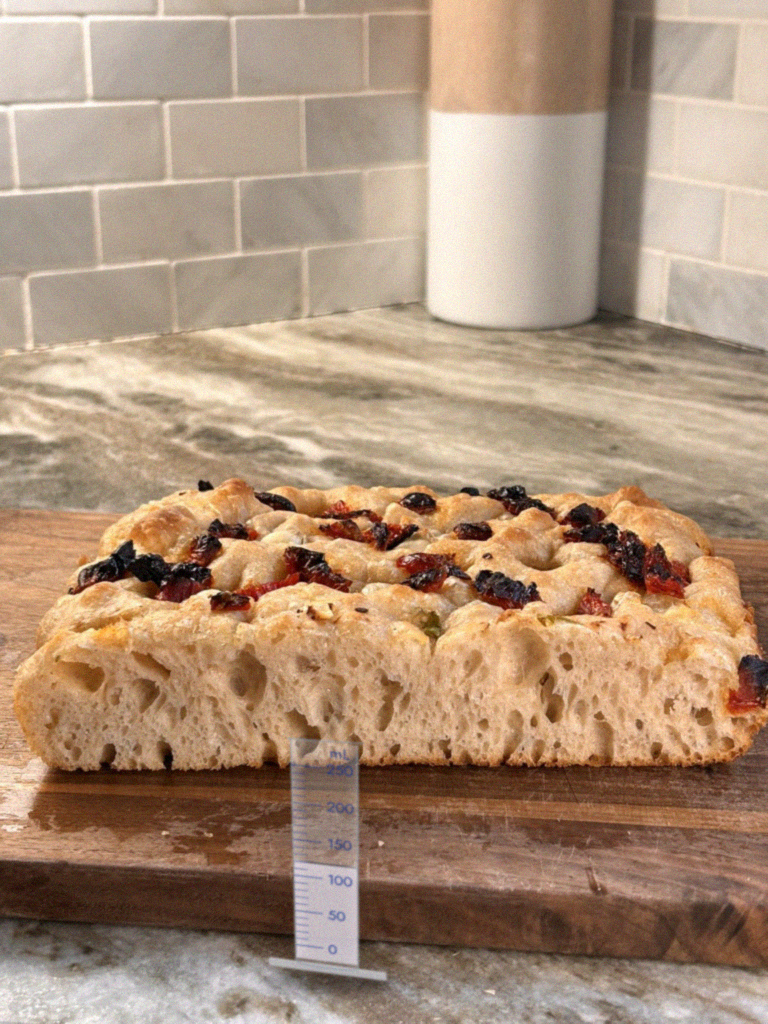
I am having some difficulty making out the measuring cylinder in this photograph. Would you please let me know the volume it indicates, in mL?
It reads 120 mL
